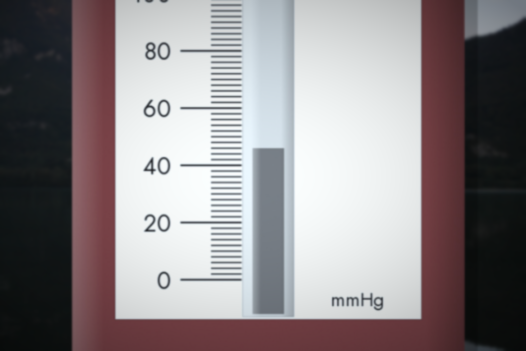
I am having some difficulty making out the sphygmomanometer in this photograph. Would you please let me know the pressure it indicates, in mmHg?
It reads 46 mmHg
